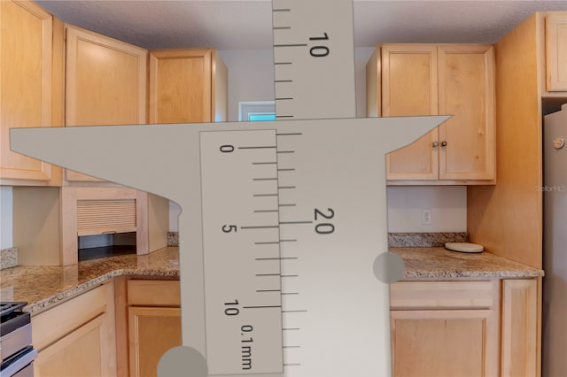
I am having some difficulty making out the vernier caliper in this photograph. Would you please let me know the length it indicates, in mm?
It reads 15.7 mm
